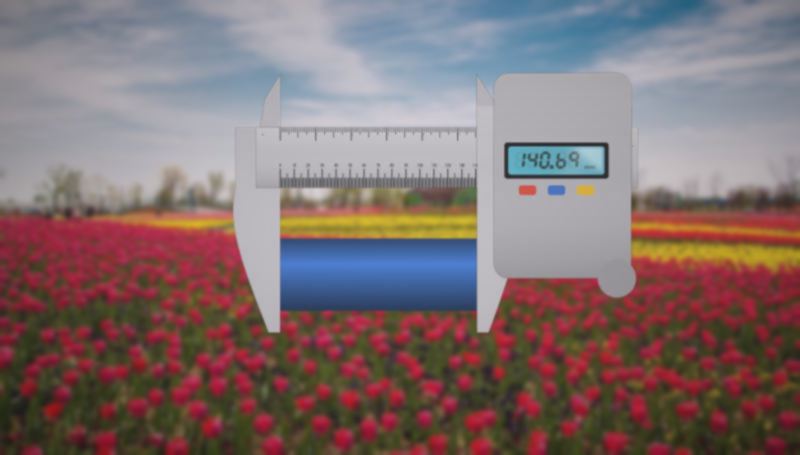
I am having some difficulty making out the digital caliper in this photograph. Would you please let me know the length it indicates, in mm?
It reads 140.69 mm
